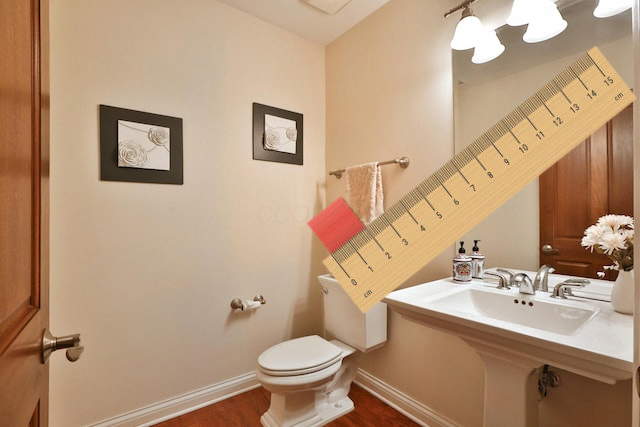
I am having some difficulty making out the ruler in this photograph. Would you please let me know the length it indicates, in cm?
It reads 2 cm
